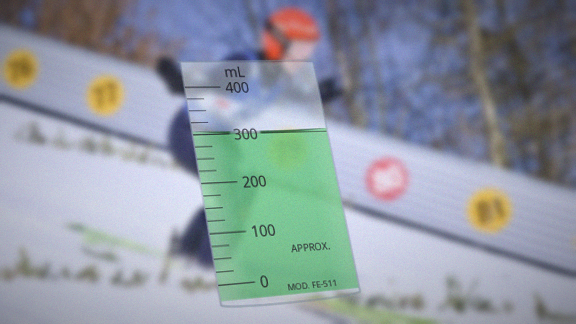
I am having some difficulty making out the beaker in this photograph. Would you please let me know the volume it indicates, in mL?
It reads 300 mL
